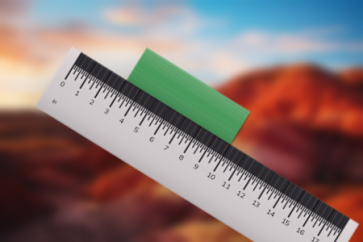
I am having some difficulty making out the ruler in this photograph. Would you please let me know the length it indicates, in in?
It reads 7 in
